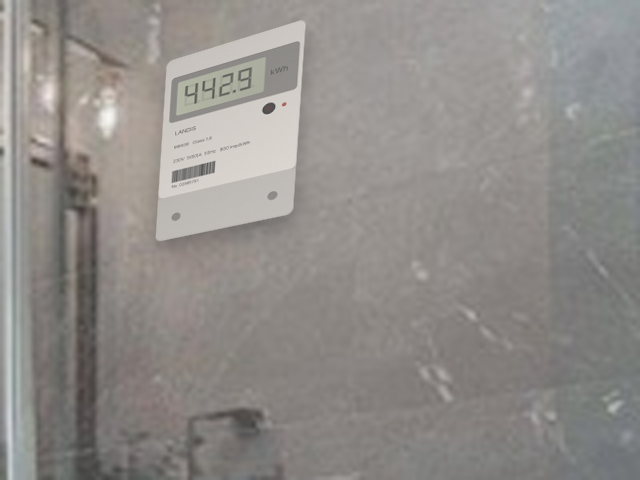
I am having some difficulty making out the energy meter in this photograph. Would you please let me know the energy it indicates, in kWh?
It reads 442.9 kWh
